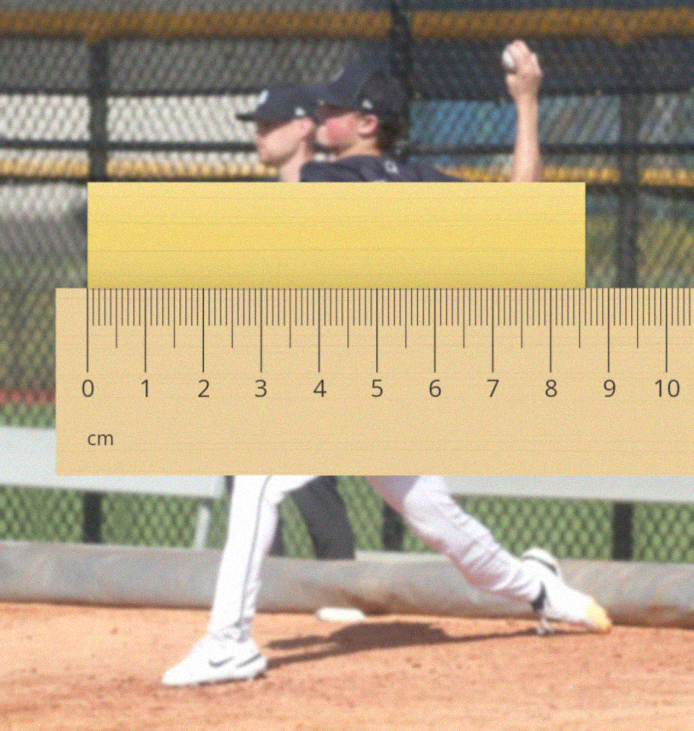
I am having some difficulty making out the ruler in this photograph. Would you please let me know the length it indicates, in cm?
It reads 8.6 cm
